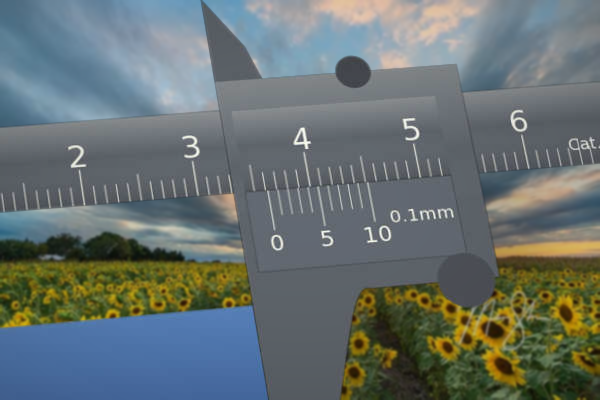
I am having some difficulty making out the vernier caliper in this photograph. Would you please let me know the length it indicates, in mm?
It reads 36.2 mm
